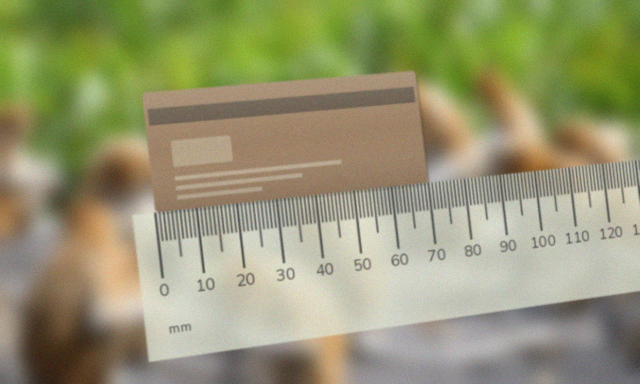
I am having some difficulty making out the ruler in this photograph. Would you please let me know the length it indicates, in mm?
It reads 70 mm
